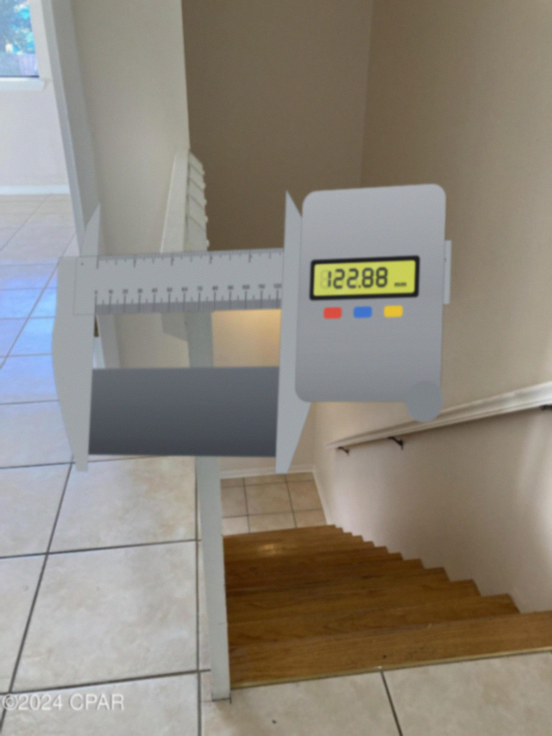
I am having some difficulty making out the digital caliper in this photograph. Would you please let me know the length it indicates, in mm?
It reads 122.88 mm
